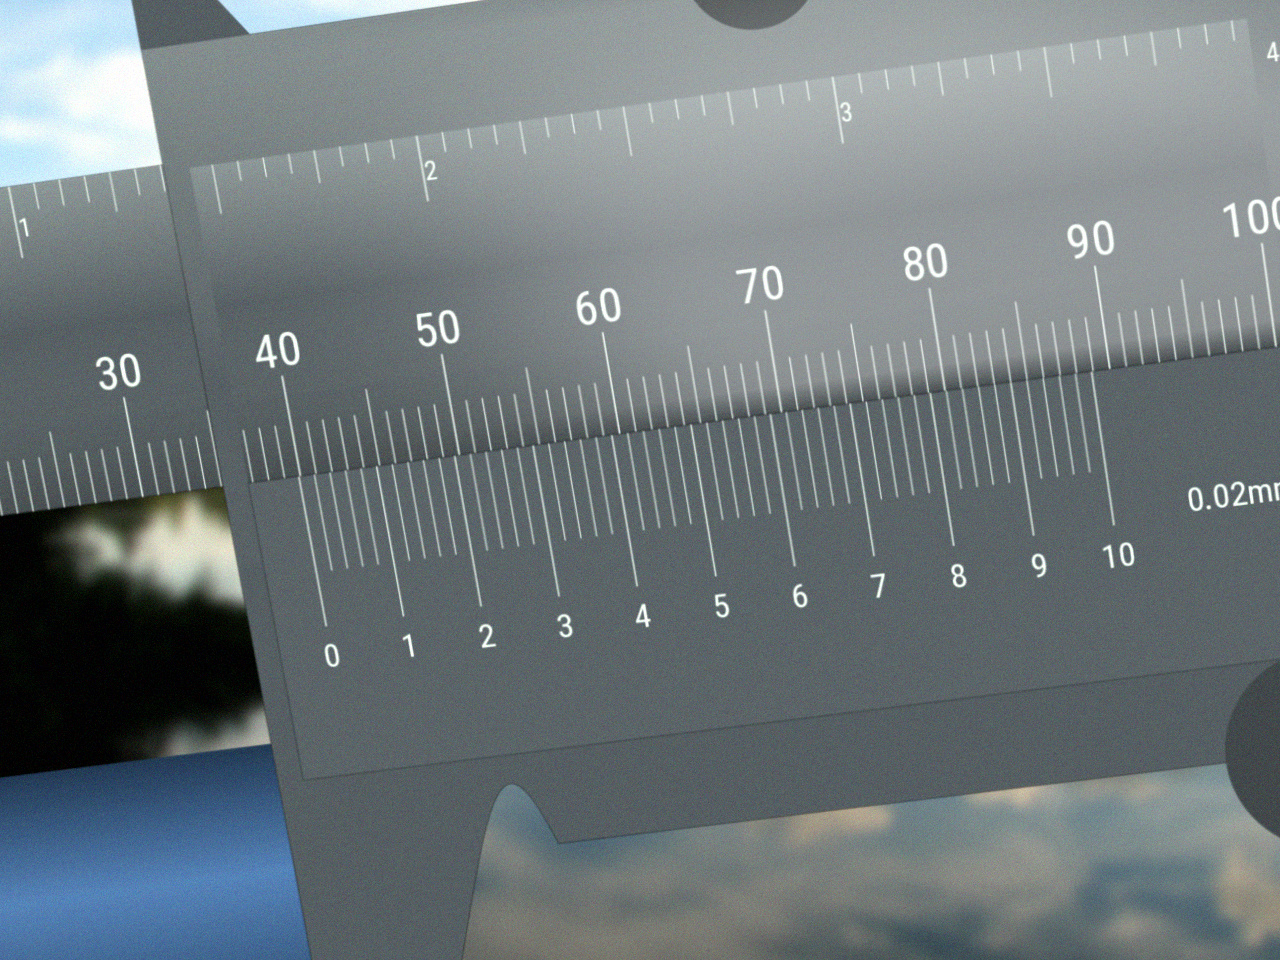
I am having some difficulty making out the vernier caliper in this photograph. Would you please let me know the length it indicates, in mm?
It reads 39.9 mm
